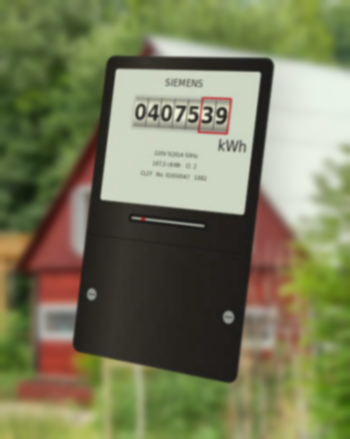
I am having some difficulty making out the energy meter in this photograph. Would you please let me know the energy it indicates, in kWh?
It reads 4075.39 kWh
